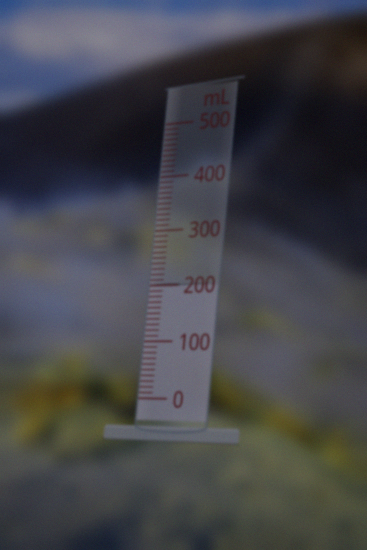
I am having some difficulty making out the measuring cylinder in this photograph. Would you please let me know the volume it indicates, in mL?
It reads 200 mL
